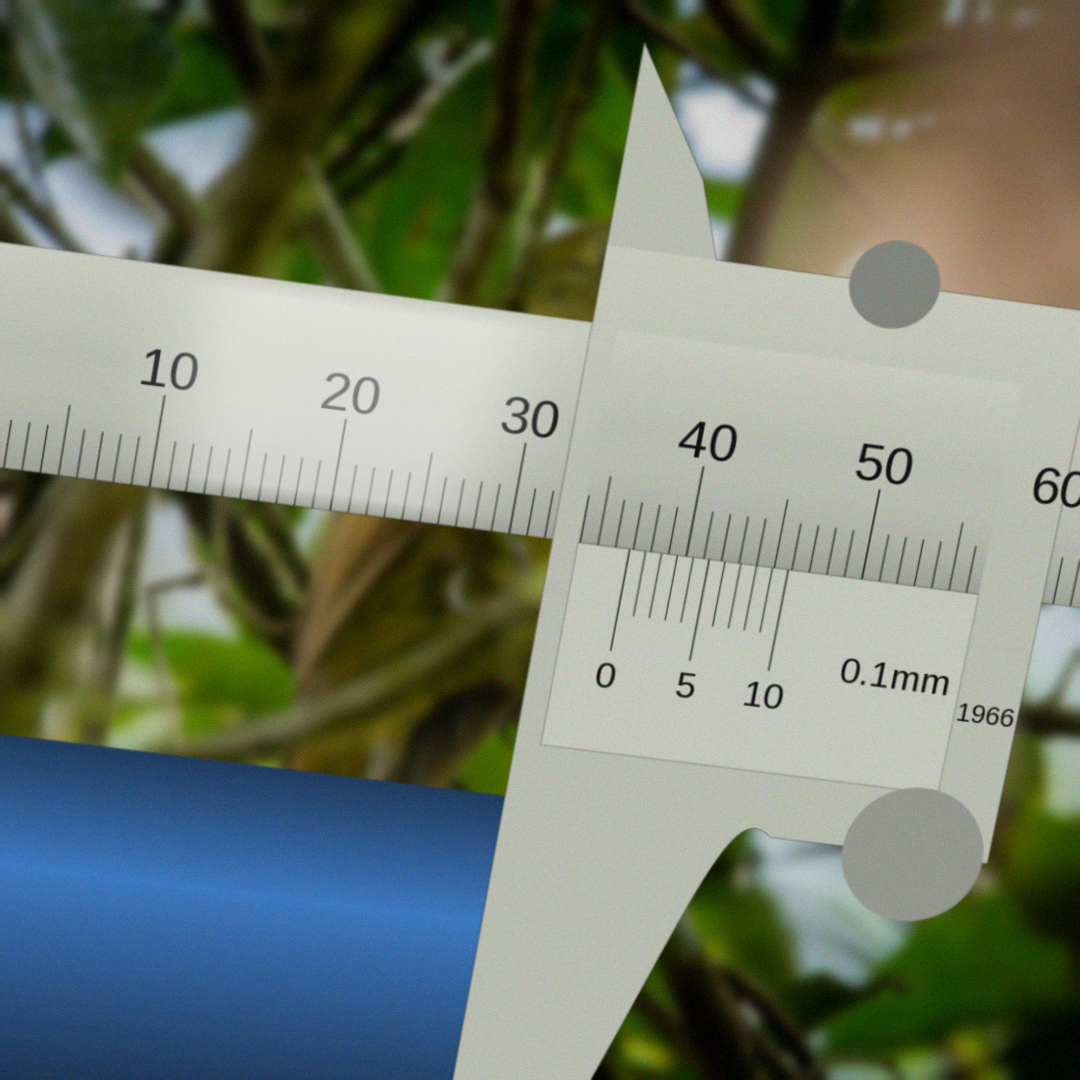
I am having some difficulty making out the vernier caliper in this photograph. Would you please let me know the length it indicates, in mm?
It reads 36.8 mm
